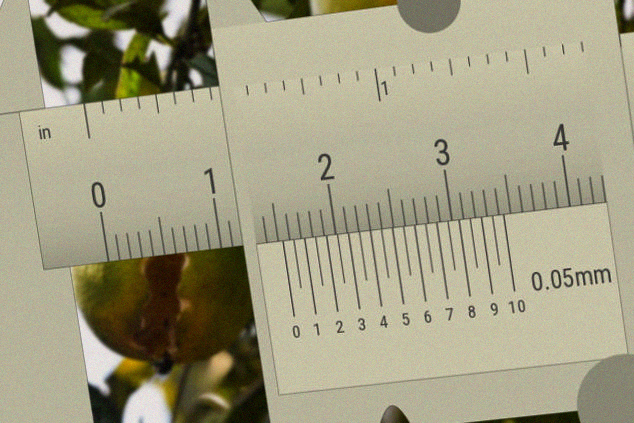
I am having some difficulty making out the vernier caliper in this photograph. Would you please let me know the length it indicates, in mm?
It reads 15.4 mm
